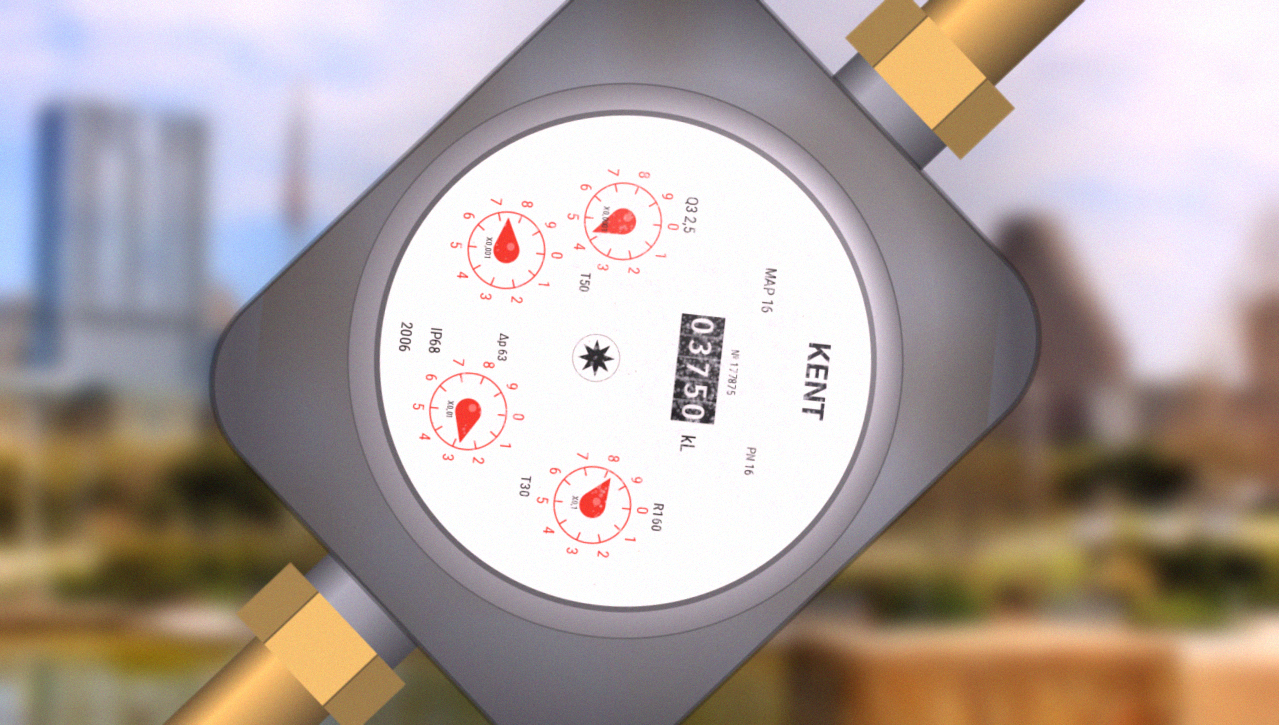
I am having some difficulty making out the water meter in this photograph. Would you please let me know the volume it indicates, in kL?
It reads 3750.8274 kL
